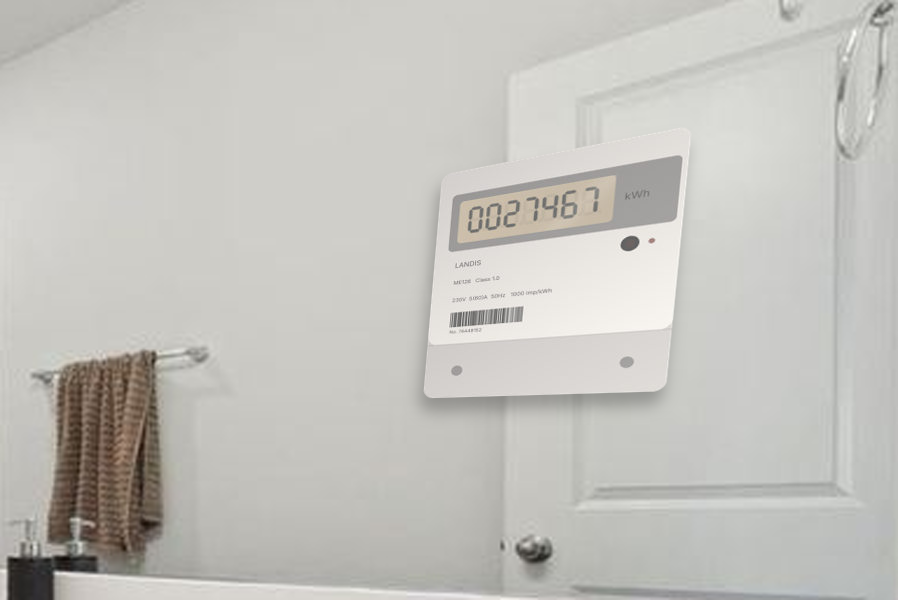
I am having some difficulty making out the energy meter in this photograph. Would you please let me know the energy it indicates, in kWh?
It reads 27467 kWh
